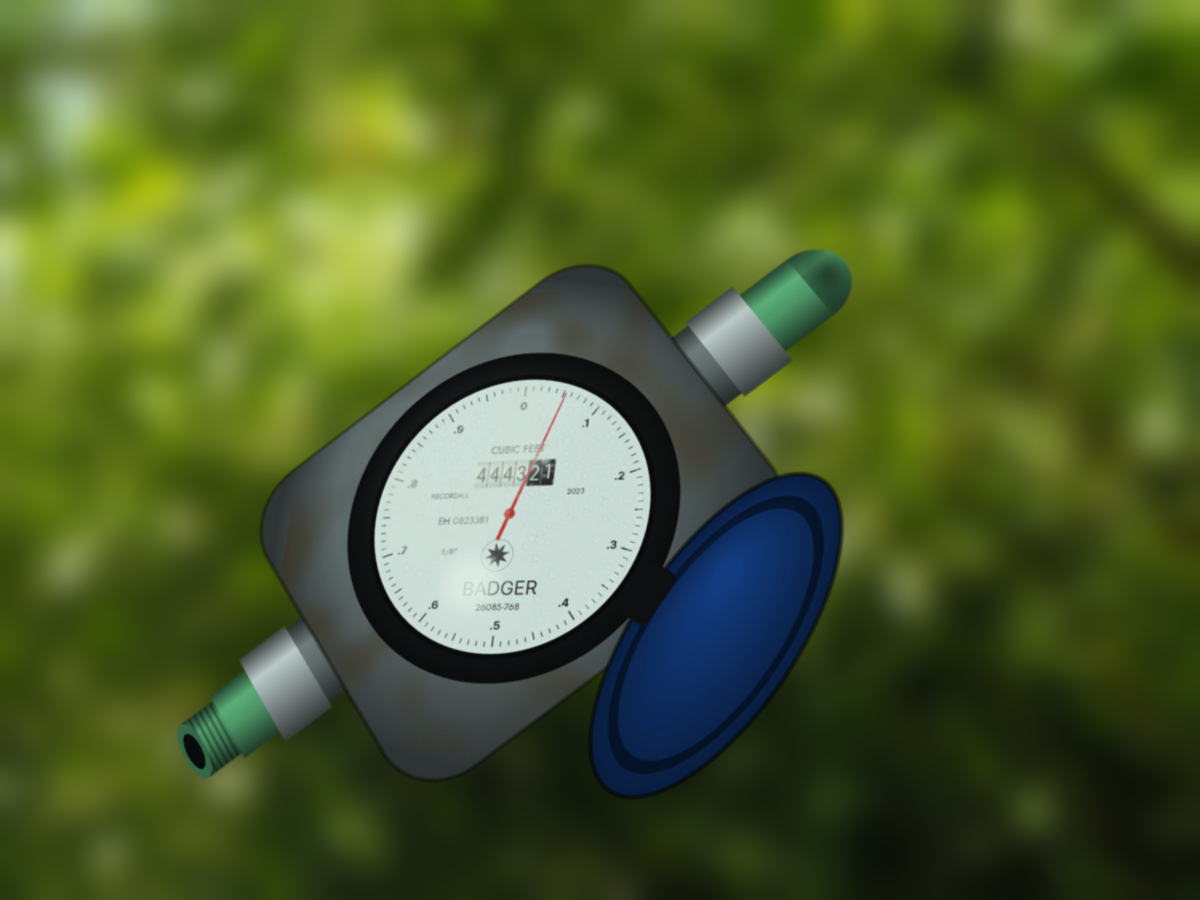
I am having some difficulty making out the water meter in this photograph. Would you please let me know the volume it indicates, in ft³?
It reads 444321.05 ft³
